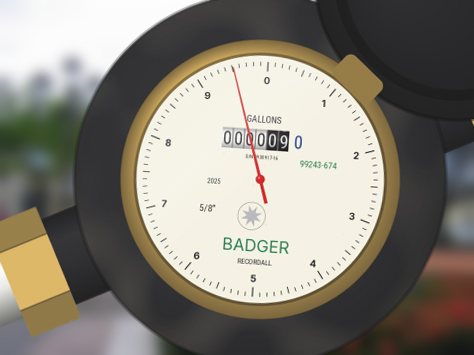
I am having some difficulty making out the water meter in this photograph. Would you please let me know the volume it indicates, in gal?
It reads 89.5 gal
